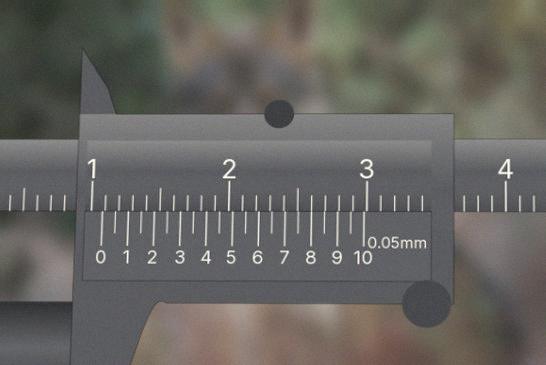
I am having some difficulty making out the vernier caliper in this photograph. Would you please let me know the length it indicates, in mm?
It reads 10.8 mm
